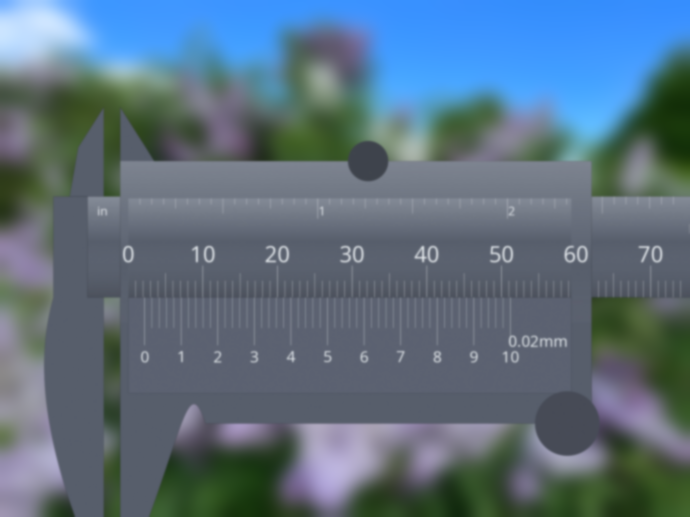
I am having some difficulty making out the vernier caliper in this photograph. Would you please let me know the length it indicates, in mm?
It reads 2.2 mm
